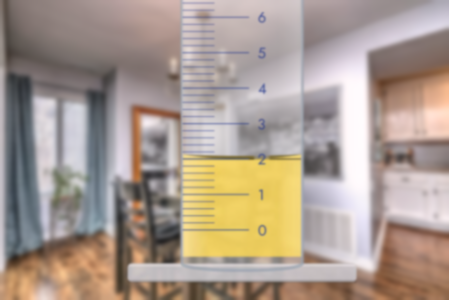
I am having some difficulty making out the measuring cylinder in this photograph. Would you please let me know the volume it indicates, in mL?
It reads 2 mL
